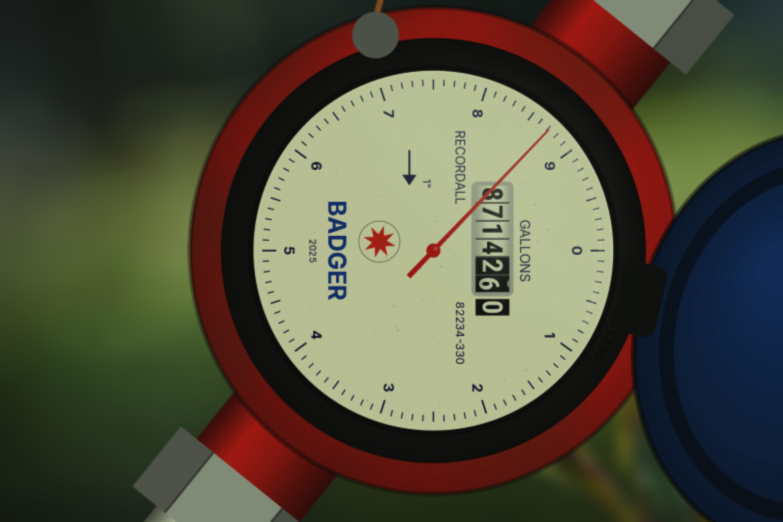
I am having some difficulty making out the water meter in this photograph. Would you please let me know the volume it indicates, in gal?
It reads 8714258.7 gal
